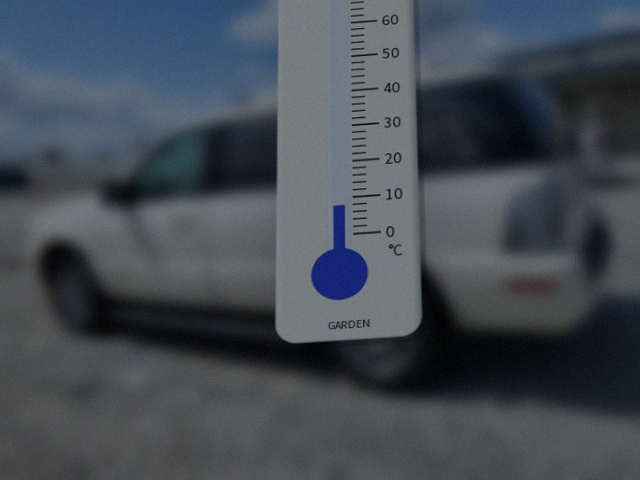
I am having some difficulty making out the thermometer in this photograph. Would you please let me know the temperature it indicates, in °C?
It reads 8 °C
